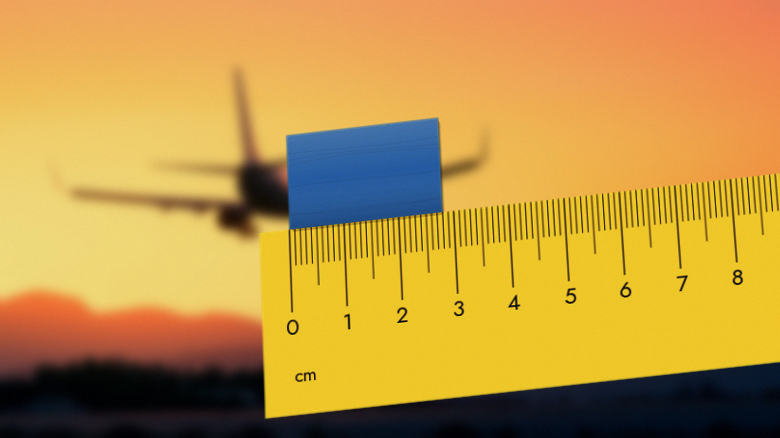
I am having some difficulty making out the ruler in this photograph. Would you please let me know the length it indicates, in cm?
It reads 2.8 cm
